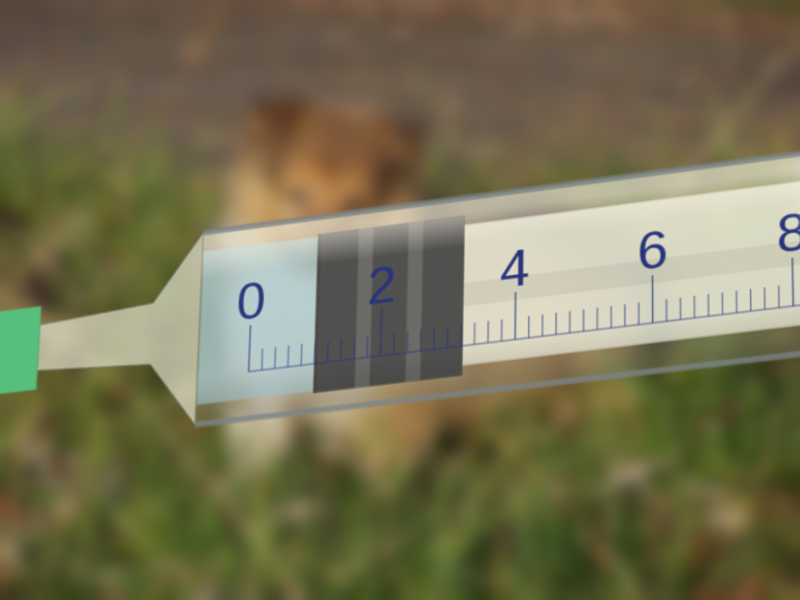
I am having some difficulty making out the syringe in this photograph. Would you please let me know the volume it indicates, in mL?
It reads 1 mL
